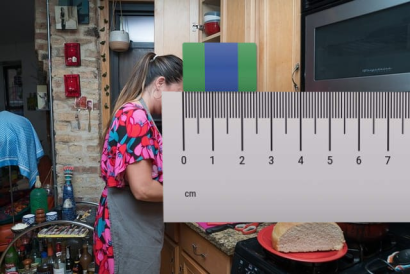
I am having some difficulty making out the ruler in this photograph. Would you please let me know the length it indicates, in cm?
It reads 2.5 cm
